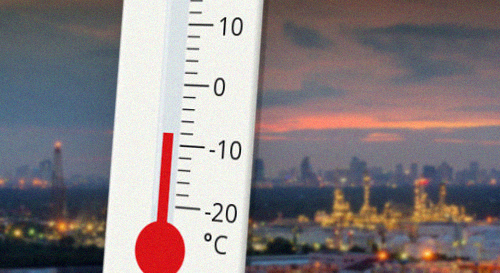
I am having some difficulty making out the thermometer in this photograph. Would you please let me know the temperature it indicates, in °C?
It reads -8 °C
